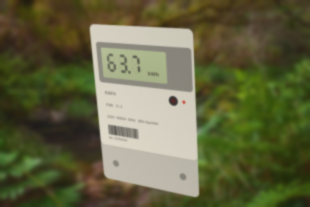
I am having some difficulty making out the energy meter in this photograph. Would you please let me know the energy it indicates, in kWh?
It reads 63.7 kWh
